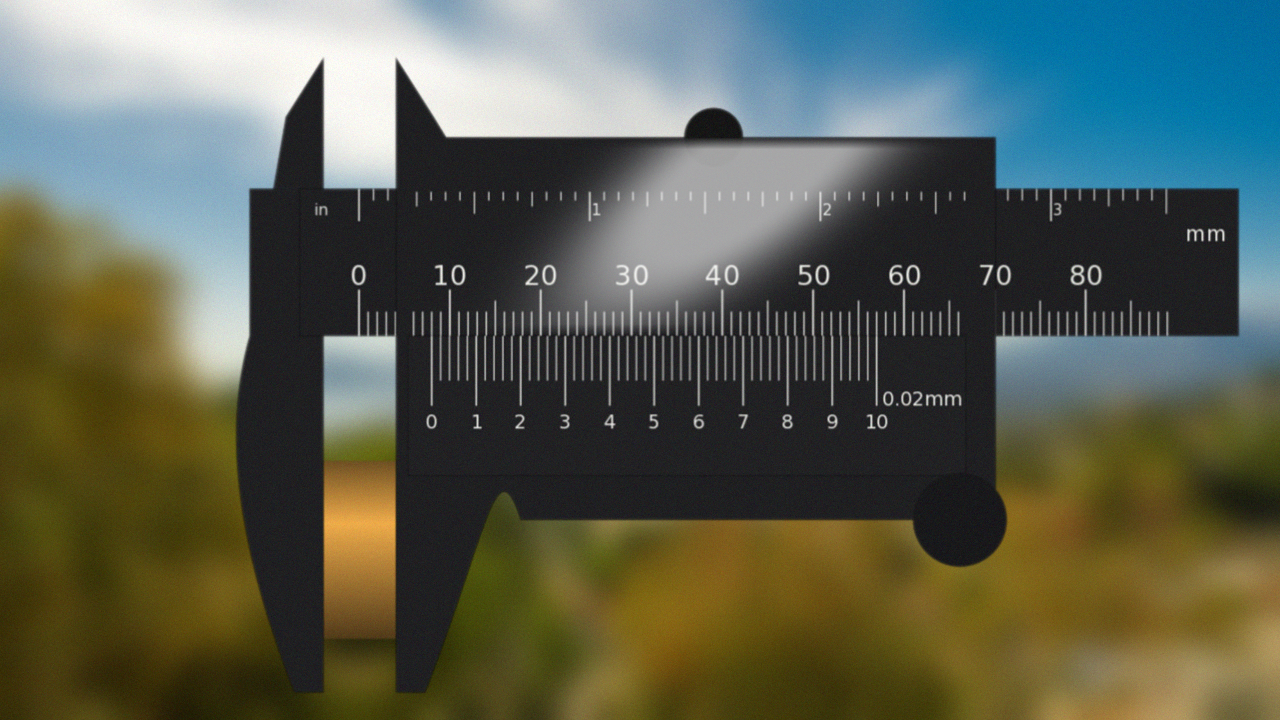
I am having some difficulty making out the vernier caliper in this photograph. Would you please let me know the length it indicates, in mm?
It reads 8.0 mm
